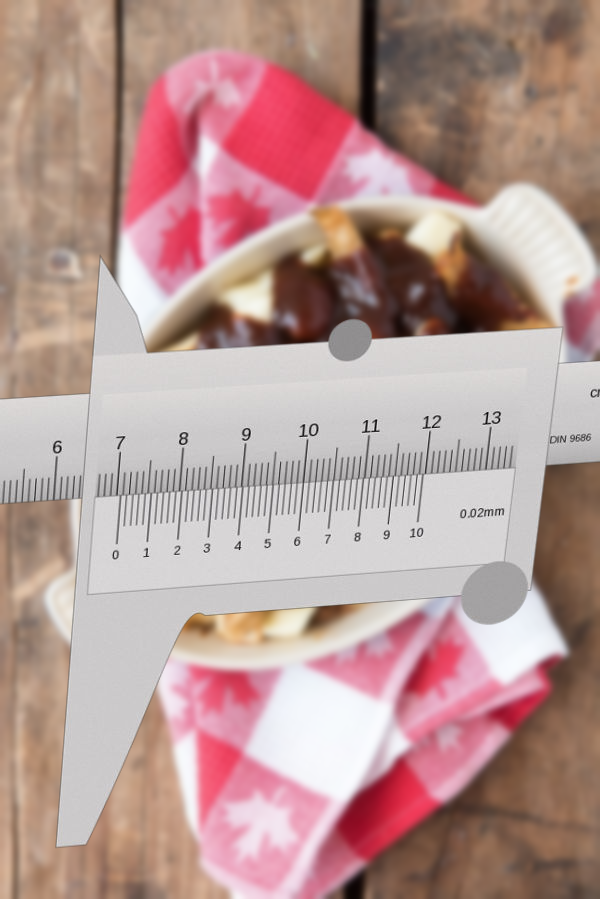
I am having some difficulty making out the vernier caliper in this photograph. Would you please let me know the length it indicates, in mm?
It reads 70.6 mm
